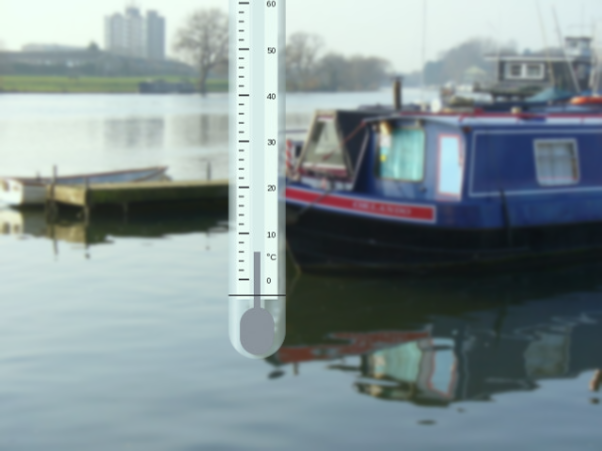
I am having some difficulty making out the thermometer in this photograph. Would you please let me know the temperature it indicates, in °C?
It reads 6 °C
